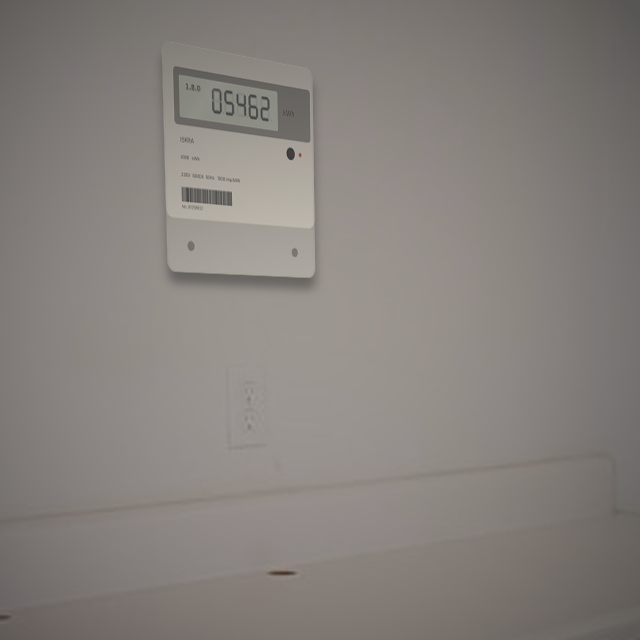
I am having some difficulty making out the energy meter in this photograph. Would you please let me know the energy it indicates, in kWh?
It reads 5462 kWh
